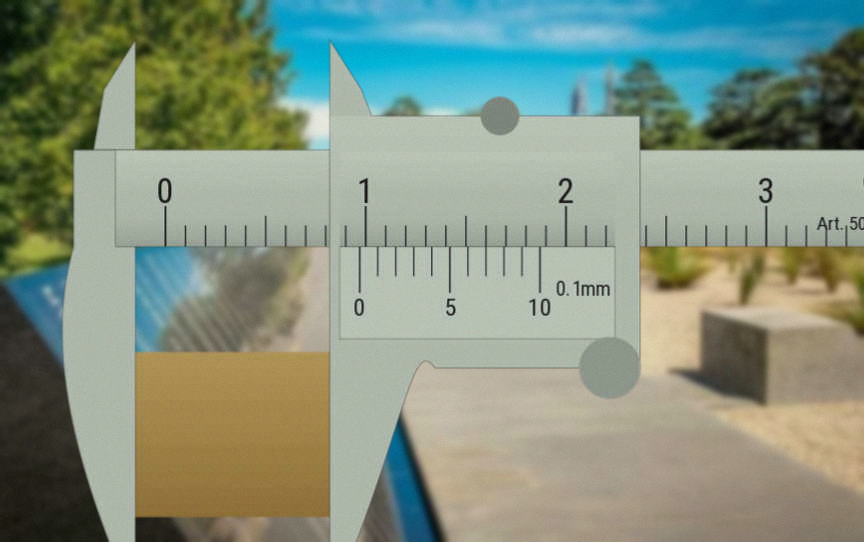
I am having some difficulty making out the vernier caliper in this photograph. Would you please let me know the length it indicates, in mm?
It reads 9.7 mm
